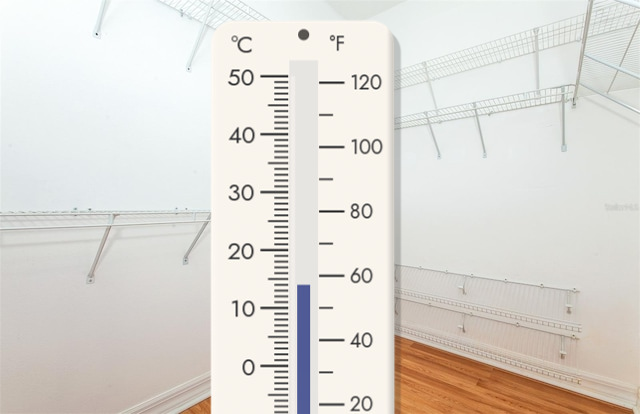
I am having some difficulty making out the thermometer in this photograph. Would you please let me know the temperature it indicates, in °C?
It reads 14 °C
